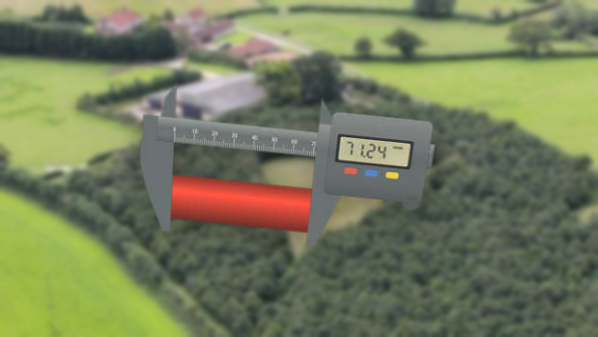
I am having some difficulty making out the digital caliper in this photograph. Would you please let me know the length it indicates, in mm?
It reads 71.24 mm
